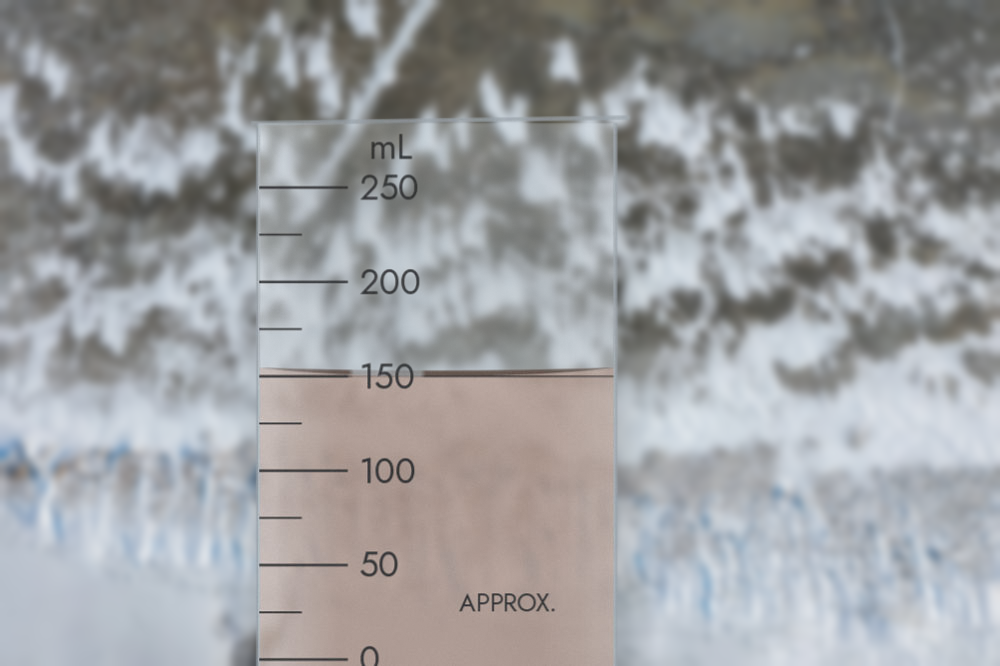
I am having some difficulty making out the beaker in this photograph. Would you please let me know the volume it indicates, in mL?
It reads 150 mL
